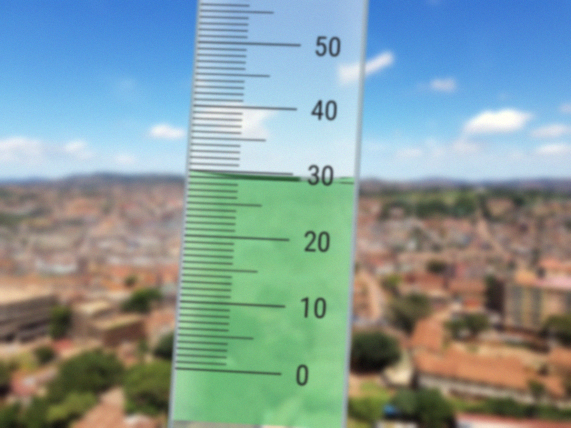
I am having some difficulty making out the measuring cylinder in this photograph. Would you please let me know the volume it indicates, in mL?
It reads 29 mL
